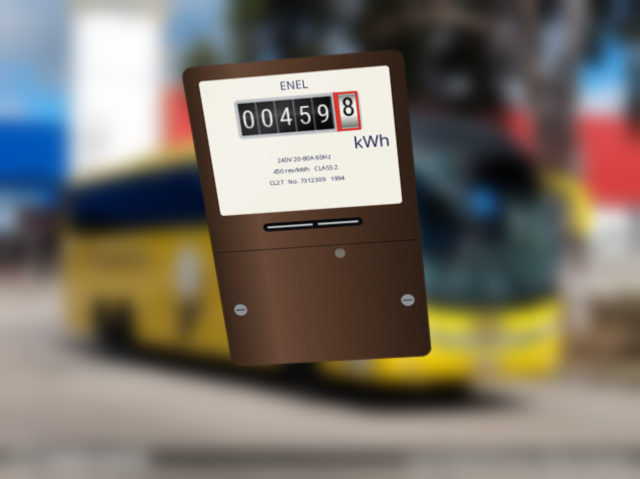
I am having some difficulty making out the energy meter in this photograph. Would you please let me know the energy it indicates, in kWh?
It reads 459.8 kWh
